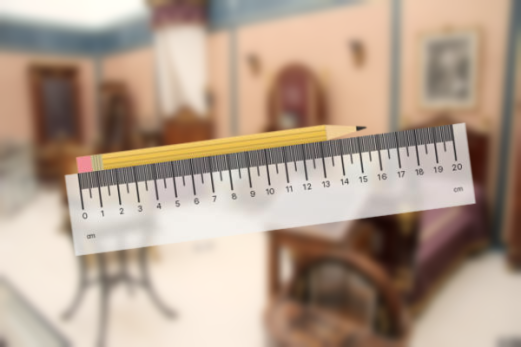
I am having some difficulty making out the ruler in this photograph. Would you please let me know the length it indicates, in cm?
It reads 15.5 cm
